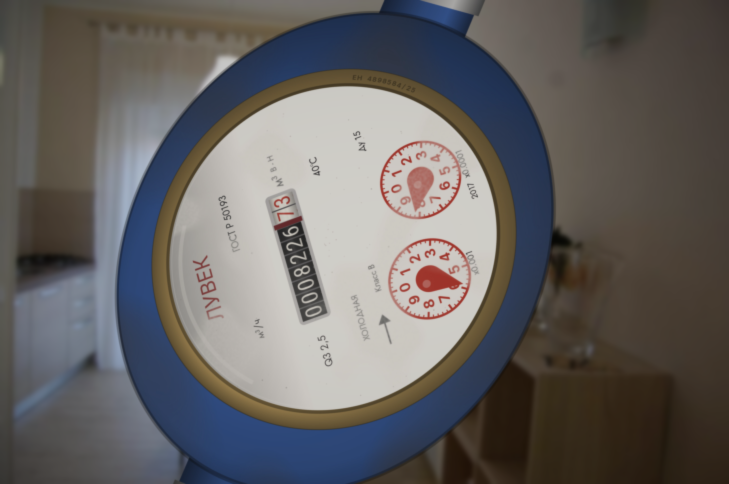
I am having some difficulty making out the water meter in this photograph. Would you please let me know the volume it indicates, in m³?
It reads 8226.7358 m³
